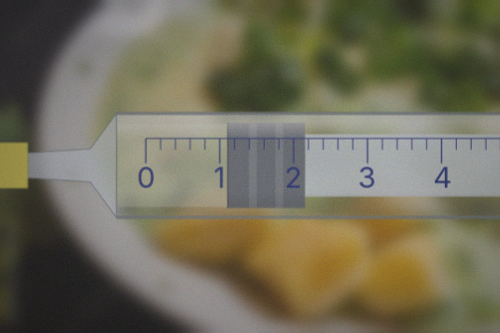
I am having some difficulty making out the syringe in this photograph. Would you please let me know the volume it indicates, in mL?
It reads 1.1 mL
